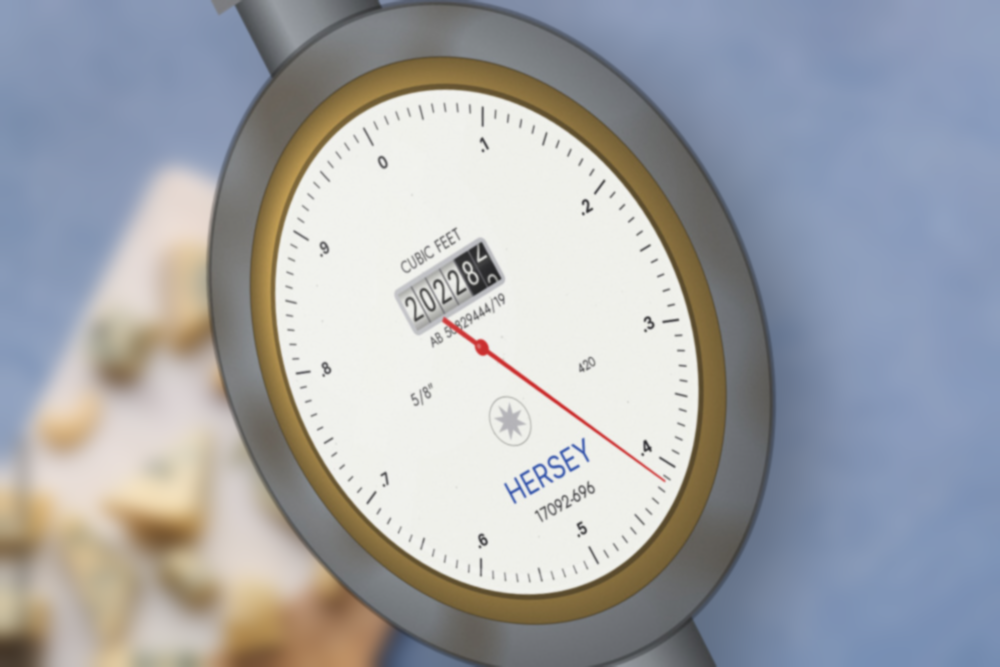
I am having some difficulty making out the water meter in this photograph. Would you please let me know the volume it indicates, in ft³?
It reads 202282.41 ft³
